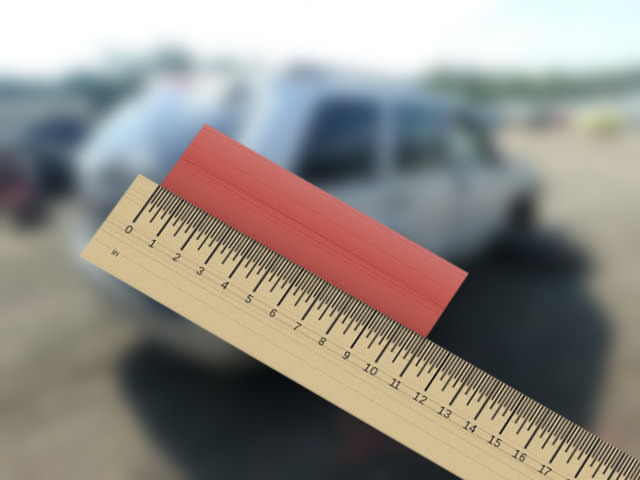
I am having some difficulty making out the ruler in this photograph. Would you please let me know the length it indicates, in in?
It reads 11 in
